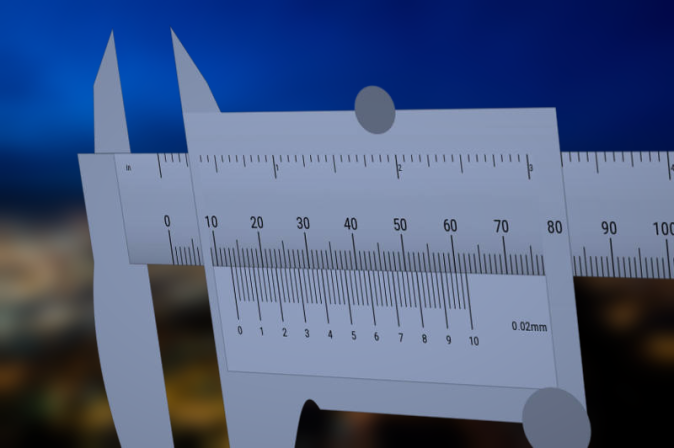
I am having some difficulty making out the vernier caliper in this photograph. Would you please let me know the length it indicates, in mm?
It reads 13.0 mm
